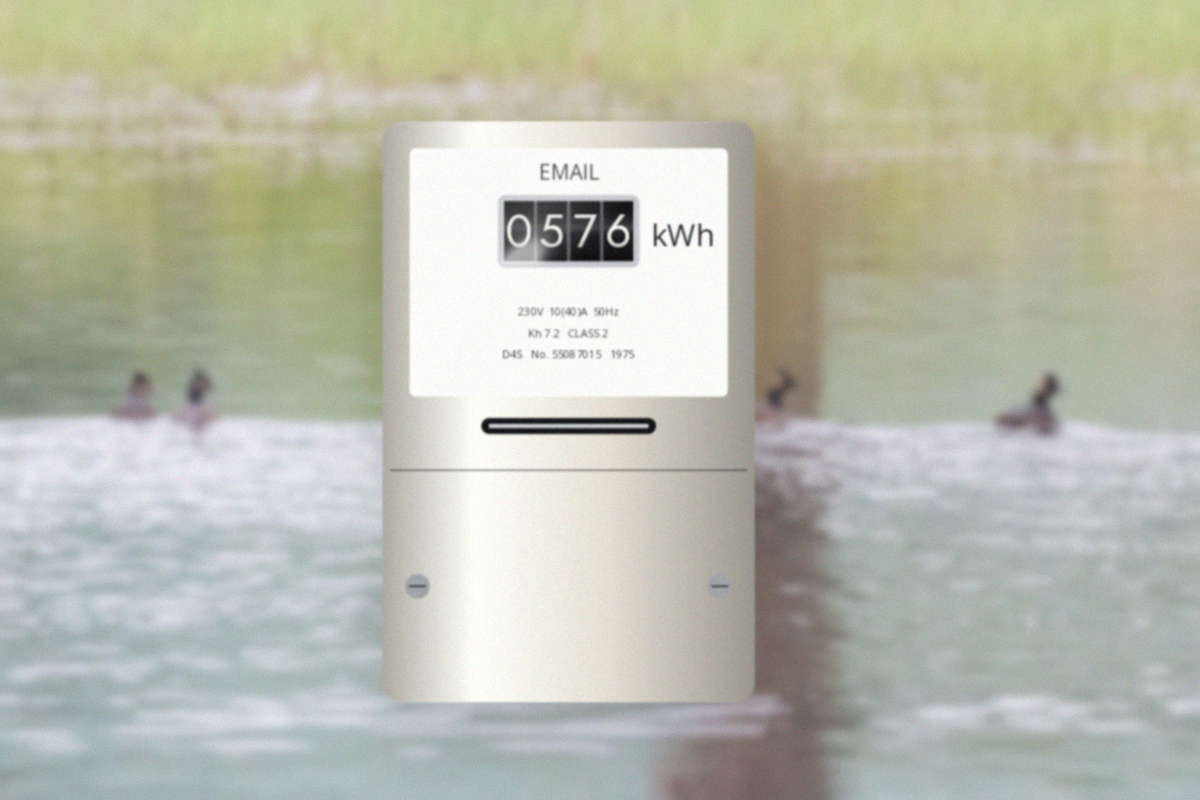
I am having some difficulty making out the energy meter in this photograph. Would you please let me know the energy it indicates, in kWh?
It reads 576 kWh
